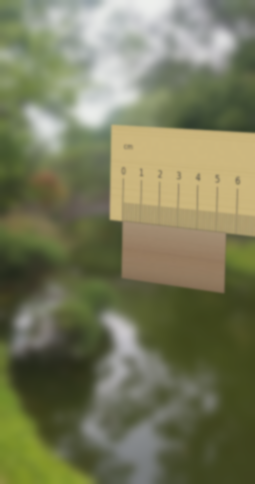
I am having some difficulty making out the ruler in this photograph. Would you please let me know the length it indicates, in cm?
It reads 5.5 cm
